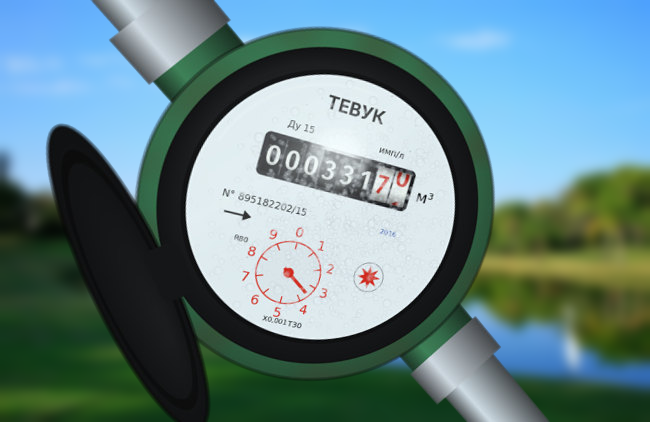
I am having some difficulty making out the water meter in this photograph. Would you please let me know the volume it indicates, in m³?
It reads 331.703 m³
